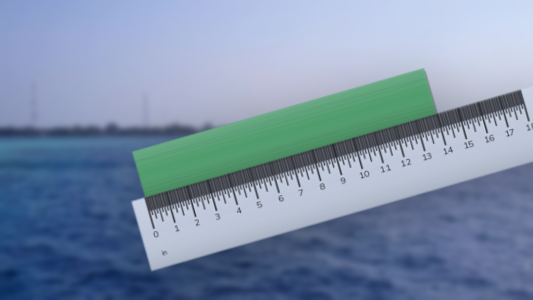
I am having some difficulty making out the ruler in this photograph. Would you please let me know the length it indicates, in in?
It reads 14 in
